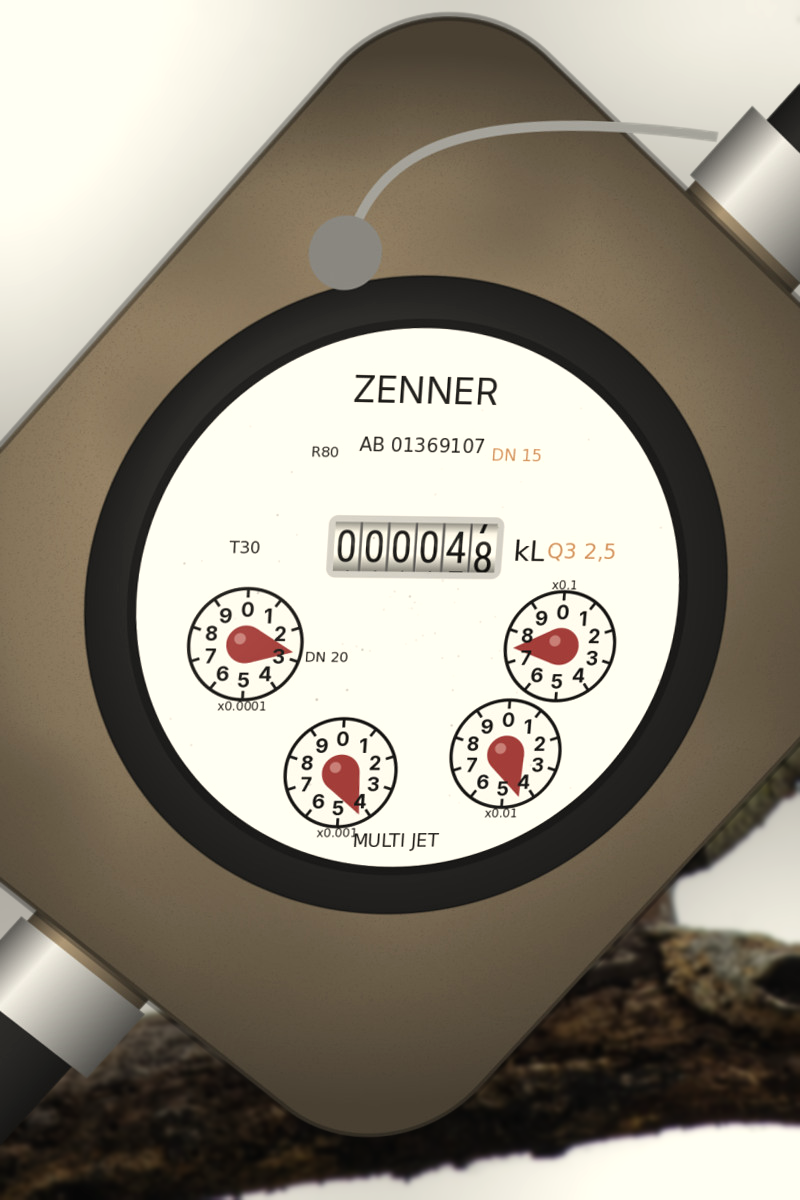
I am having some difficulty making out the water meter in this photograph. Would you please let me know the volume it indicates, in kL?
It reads 47.7442 kL
